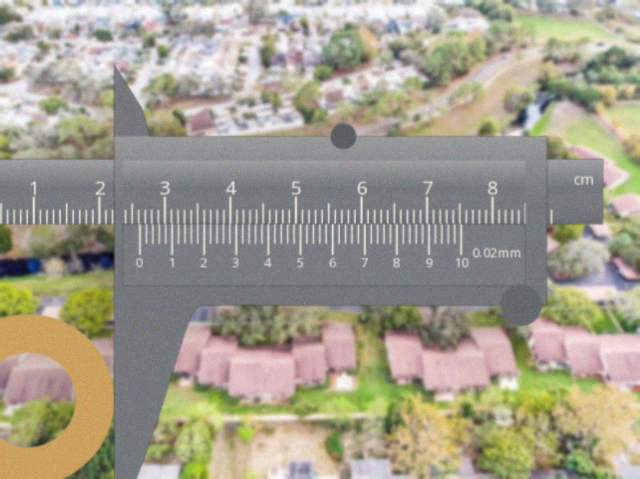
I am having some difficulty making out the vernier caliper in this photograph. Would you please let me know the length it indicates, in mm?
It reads 26.2 mm
